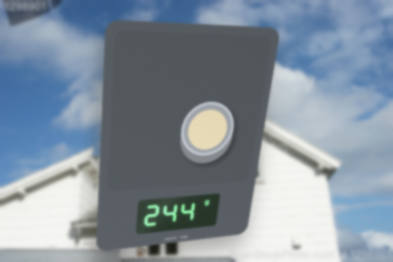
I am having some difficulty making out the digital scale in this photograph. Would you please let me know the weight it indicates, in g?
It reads 244 g
